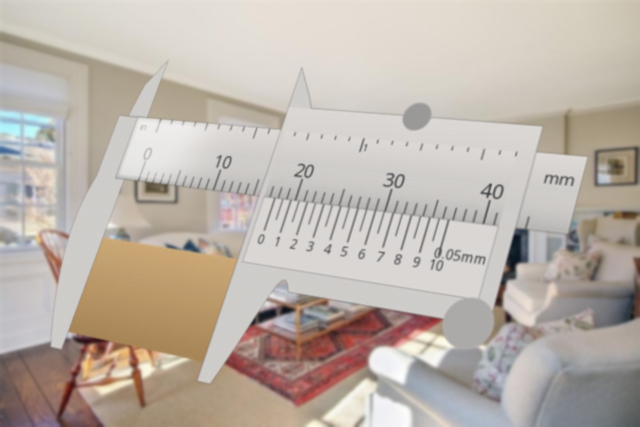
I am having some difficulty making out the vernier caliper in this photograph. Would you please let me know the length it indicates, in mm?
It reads 17.6 mm
